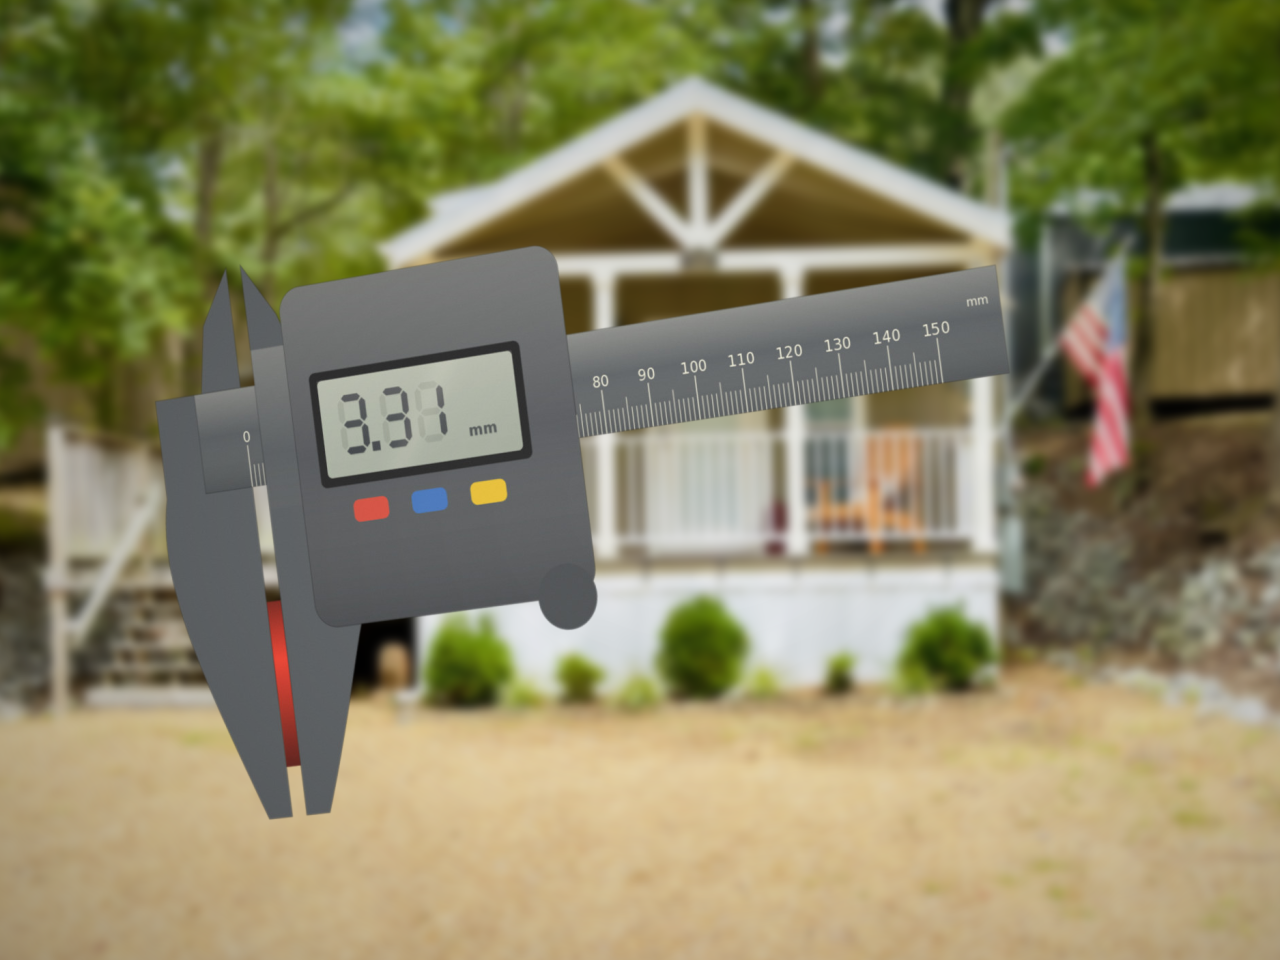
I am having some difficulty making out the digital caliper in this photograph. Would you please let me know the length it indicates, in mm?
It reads 3.31 mm
